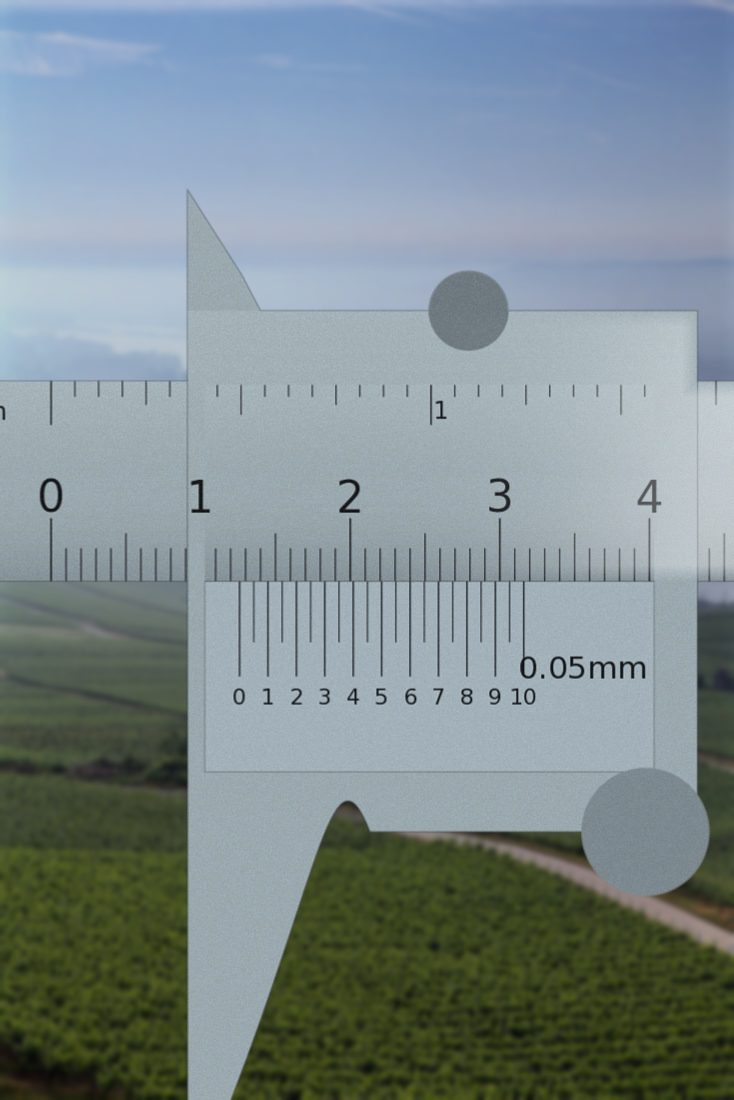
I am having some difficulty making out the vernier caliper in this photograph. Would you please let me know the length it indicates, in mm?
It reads 12.6 mm
